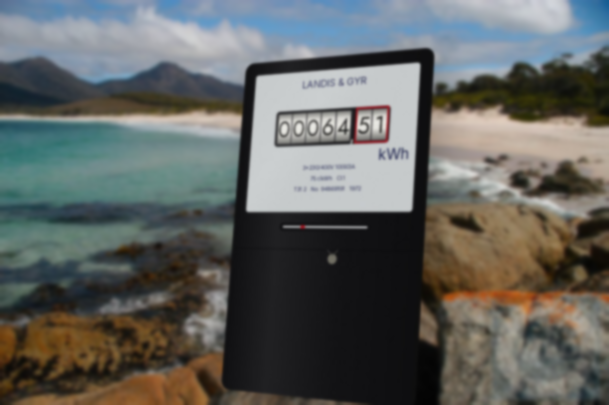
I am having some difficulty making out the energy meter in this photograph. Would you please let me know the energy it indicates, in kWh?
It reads 64.51 kWh
